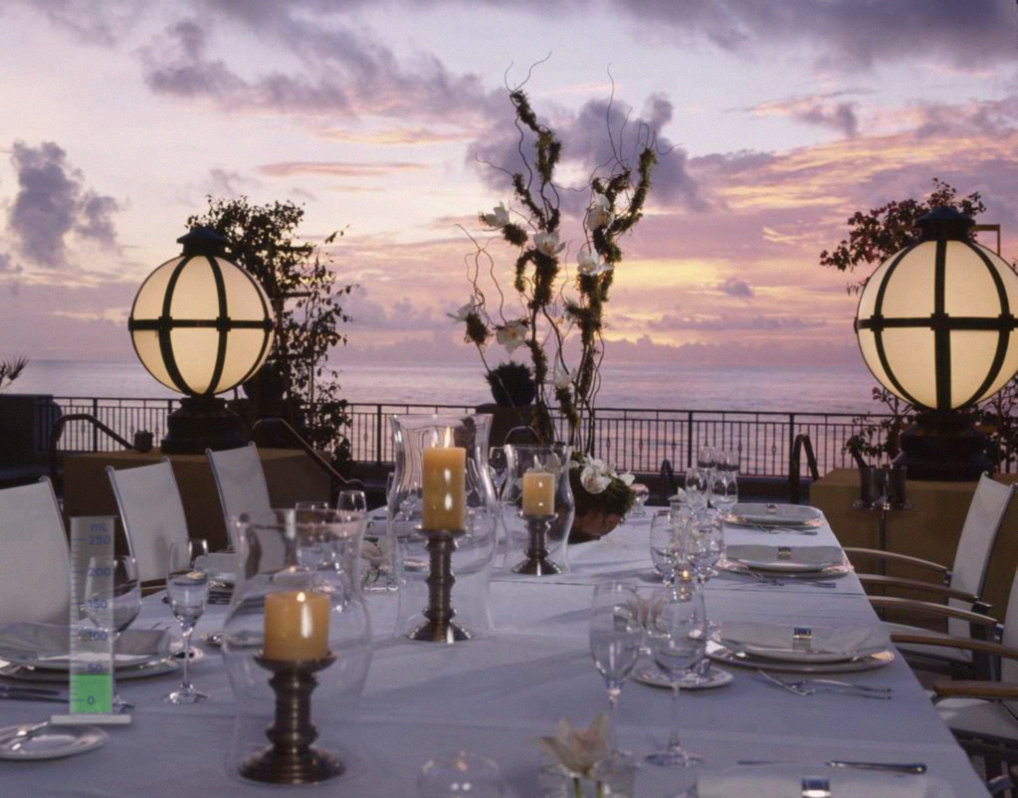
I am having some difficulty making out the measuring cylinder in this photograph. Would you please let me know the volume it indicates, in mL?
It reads 40 mL
